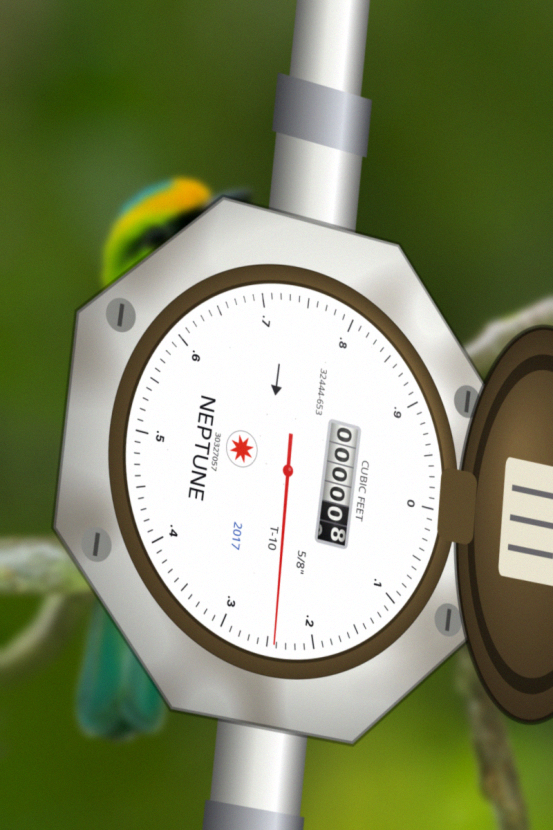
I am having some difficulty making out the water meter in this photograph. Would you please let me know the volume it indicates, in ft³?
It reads 8.24 ft³
